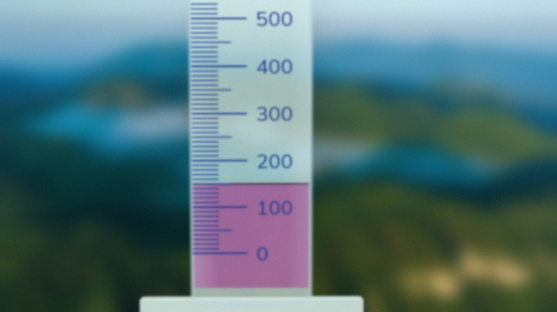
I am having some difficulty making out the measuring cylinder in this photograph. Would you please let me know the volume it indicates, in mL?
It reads 150 mL
